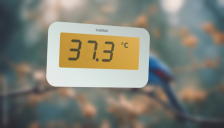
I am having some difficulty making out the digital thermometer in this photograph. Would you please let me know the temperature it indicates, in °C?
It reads 37.3 °C
